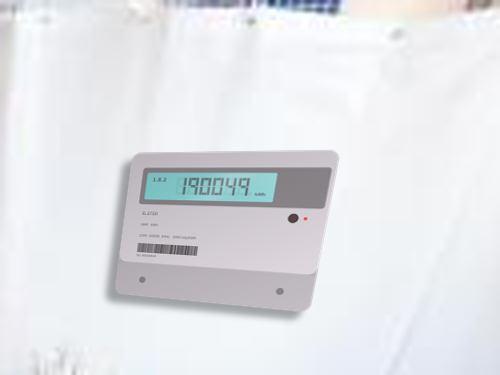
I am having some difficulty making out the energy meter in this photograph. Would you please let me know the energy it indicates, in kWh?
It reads 190049 kWh
